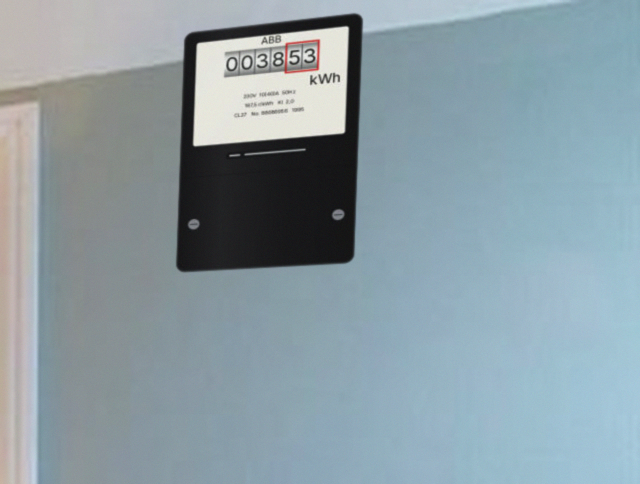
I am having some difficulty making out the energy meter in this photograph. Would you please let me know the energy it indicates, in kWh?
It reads 38.53 kWh
